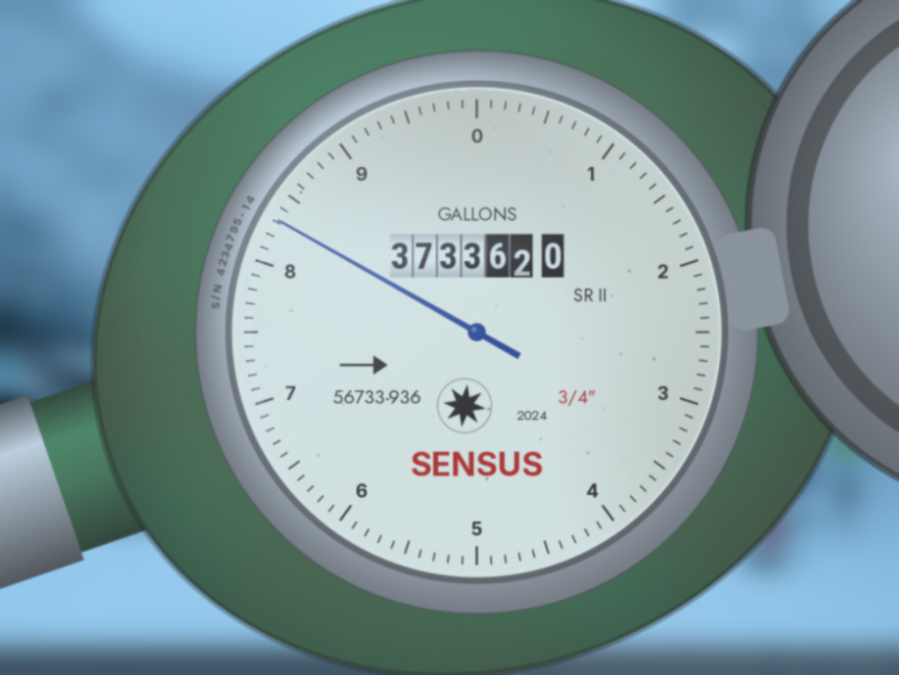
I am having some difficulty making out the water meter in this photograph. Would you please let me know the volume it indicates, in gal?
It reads 3733618.3 gal
